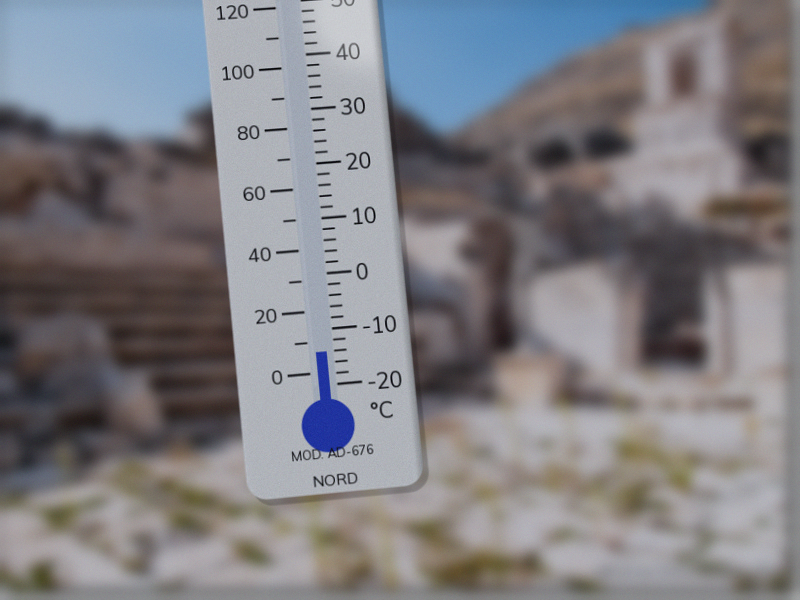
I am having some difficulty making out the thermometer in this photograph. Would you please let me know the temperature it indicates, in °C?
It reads -14 °C
